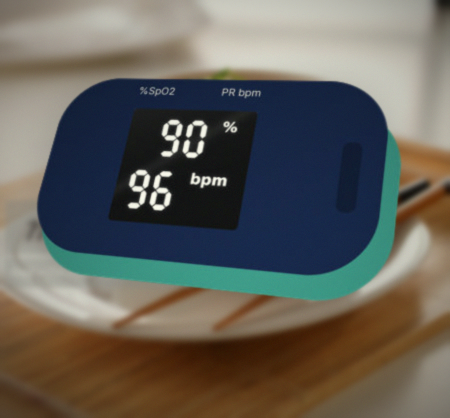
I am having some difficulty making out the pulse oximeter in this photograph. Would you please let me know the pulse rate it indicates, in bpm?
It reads 96 bpm
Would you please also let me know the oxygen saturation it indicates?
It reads 90 %
